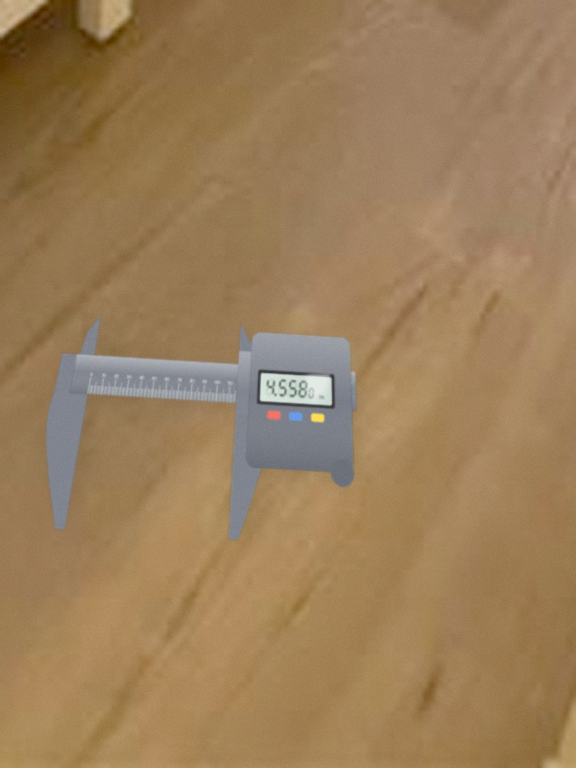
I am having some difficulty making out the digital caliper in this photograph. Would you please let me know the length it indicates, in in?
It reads 4.5580 in
